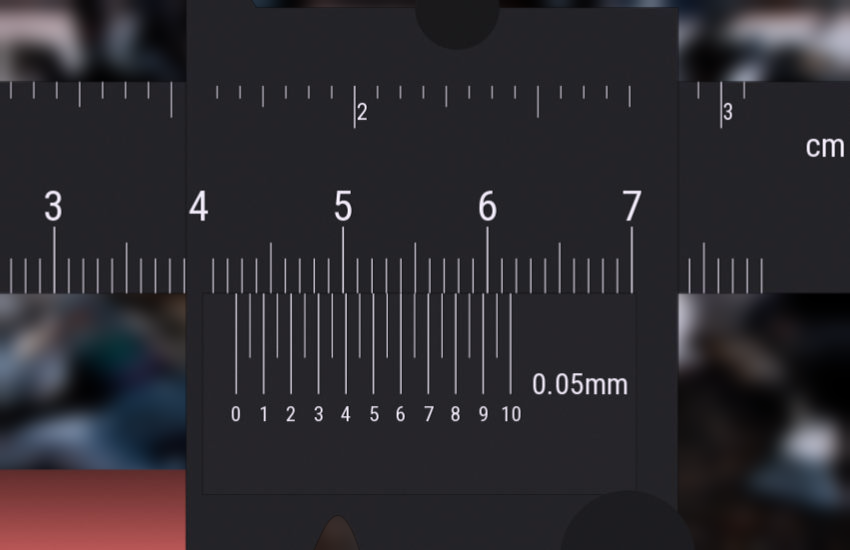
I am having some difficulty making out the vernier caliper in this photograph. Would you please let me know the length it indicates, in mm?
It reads 42.6 mm
